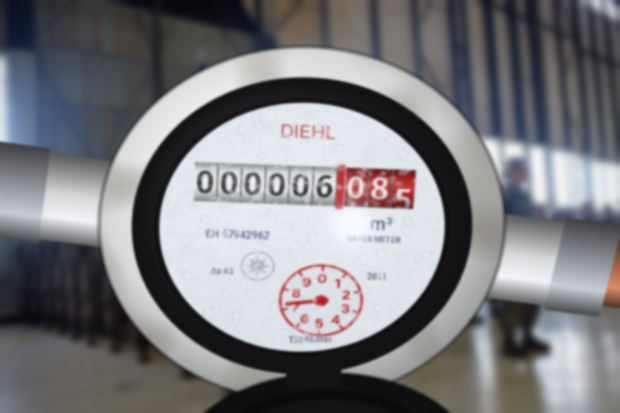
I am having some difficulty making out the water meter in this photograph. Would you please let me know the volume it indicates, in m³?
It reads 6.0847 m³
